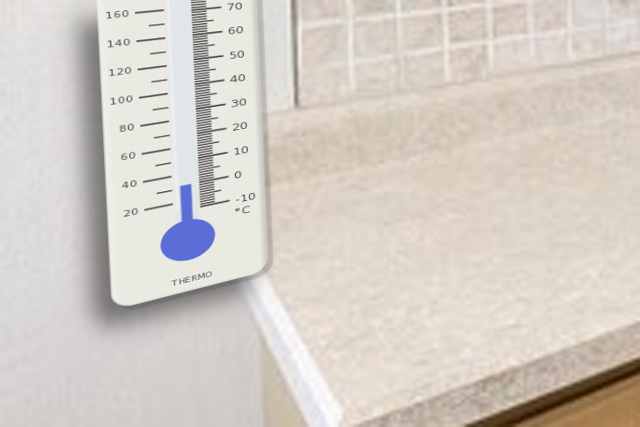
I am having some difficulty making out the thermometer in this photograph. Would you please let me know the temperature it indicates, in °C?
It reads 0 °C
